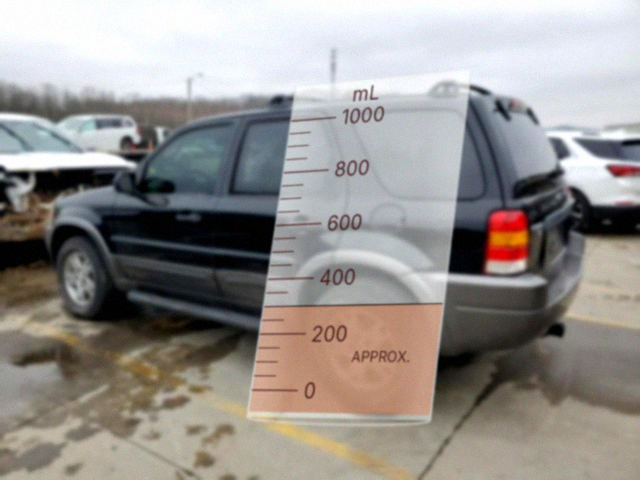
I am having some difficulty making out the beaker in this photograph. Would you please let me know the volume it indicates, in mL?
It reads 300 mL
